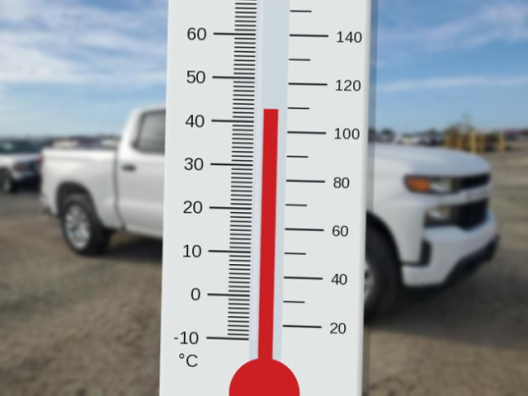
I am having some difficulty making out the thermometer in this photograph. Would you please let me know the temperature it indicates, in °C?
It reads 43 °C
